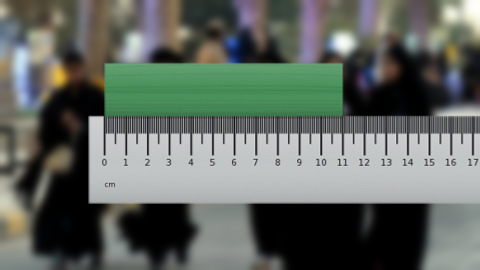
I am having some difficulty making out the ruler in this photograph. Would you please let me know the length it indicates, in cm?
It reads 11 cm
